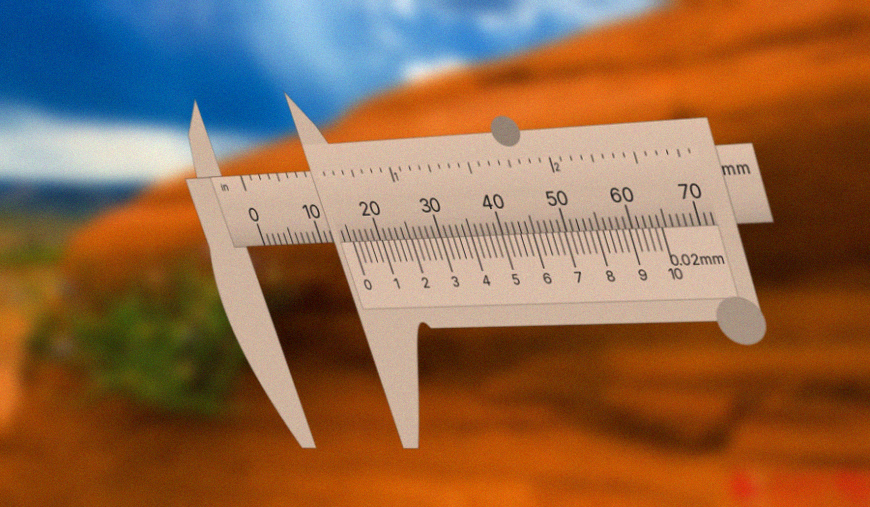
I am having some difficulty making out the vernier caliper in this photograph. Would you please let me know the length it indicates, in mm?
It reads 15.4 mm
